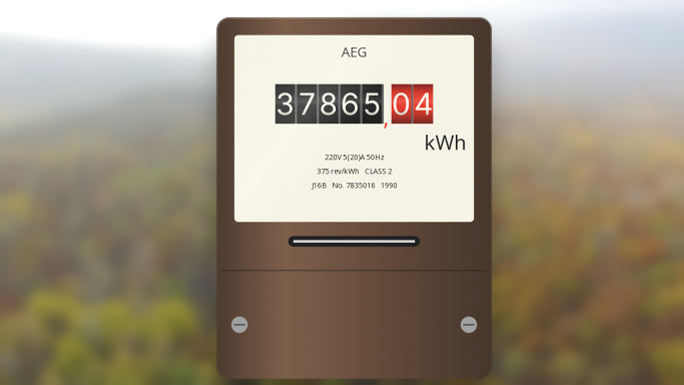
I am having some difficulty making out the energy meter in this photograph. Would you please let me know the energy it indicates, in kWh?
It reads 37865.04 kWh
